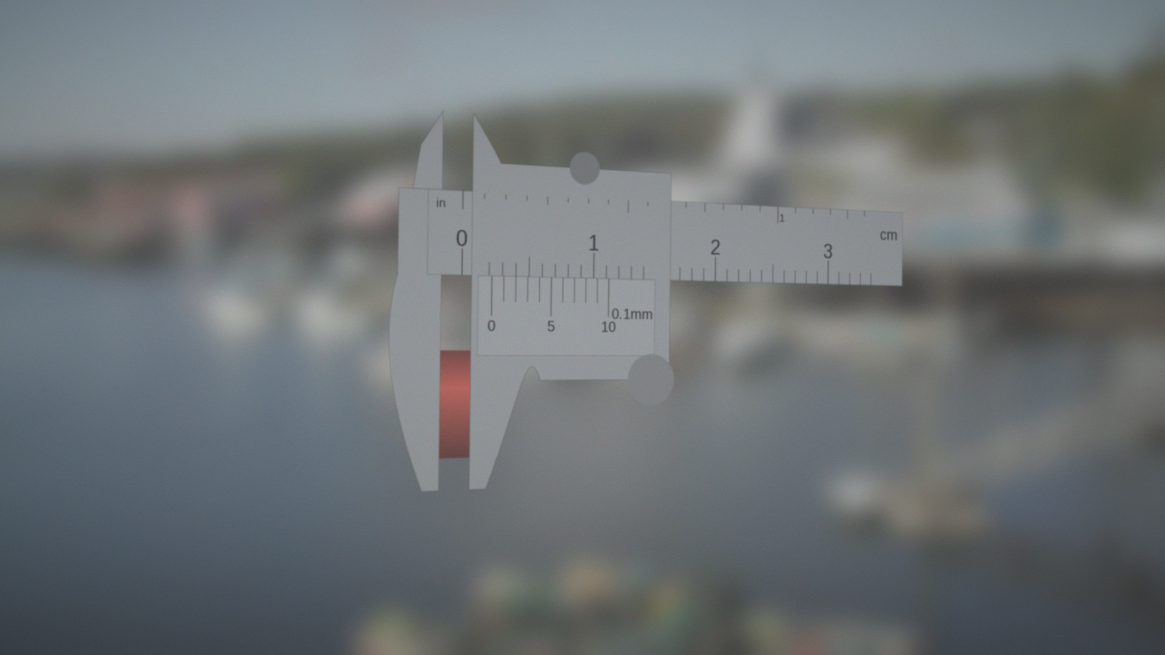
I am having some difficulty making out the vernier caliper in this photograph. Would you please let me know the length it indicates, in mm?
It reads 2.2 mm
